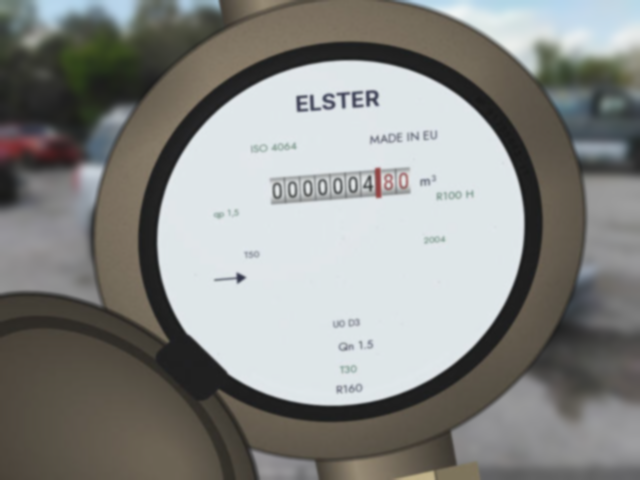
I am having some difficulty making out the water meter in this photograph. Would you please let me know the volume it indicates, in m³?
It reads 4.80 m³
